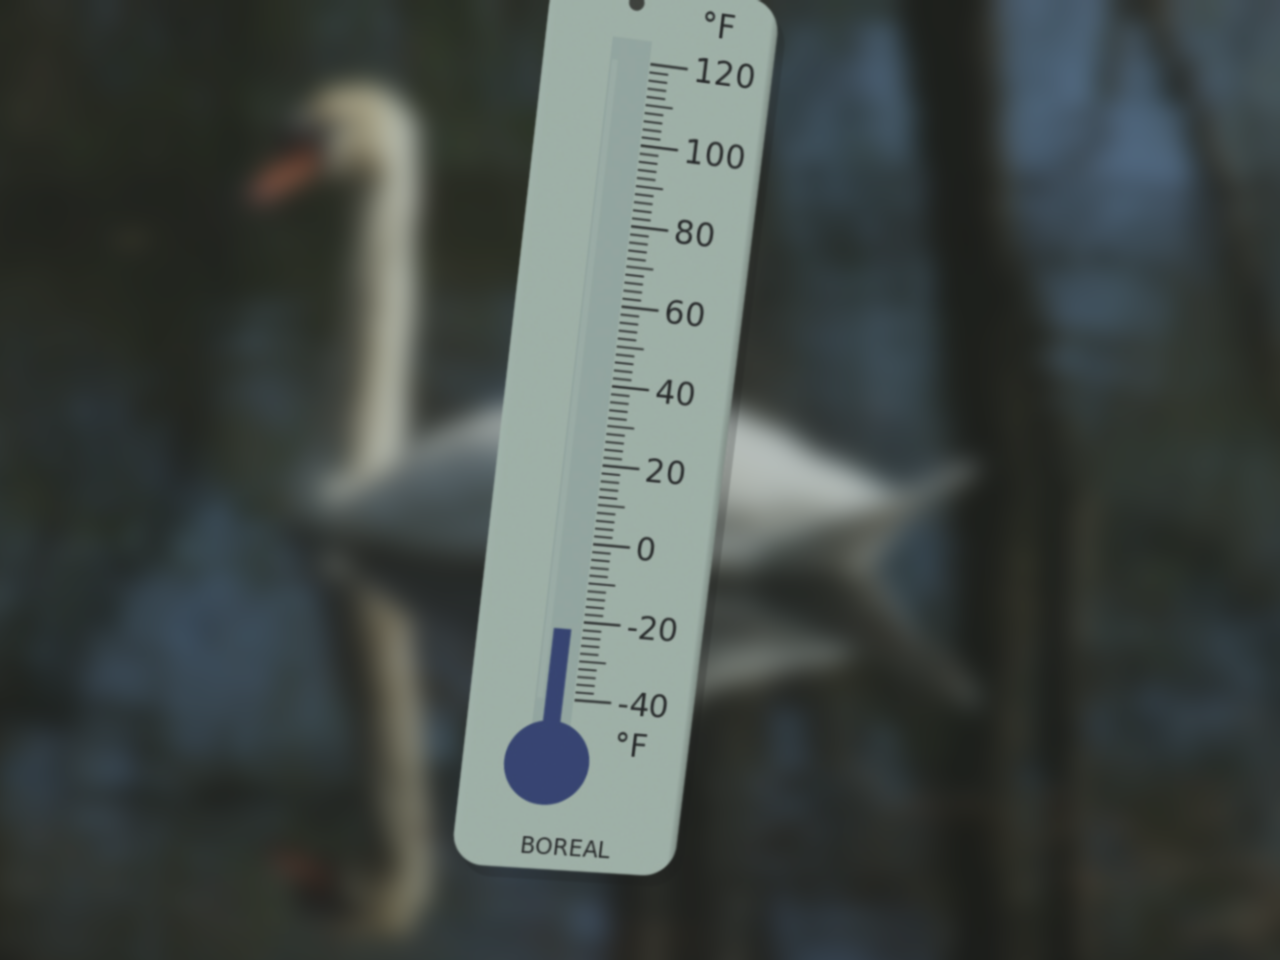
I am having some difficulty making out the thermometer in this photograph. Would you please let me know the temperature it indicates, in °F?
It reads -22 °F
